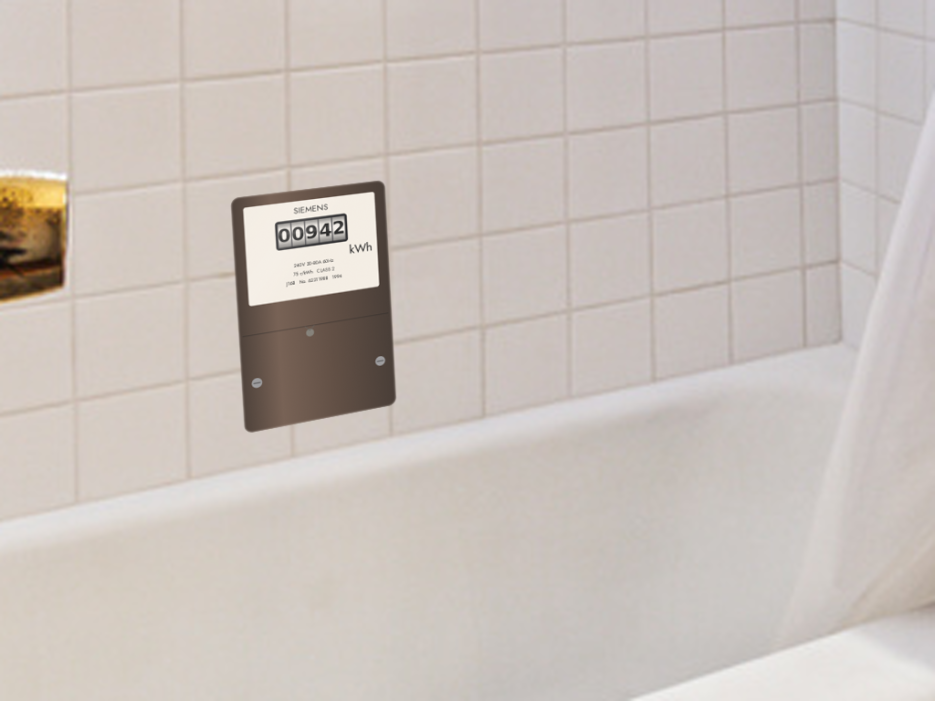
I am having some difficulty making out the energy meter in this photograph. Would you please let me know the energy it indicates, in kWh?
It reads 942 kWh
